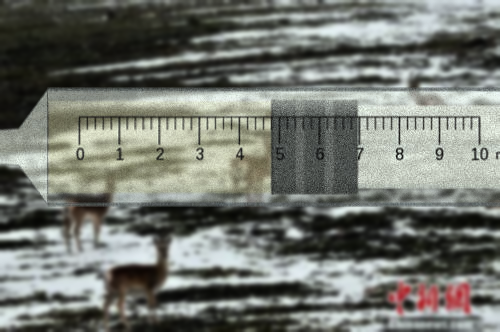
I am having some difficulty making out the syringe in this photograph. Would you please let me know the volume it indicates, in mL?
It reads 4.8 mL
